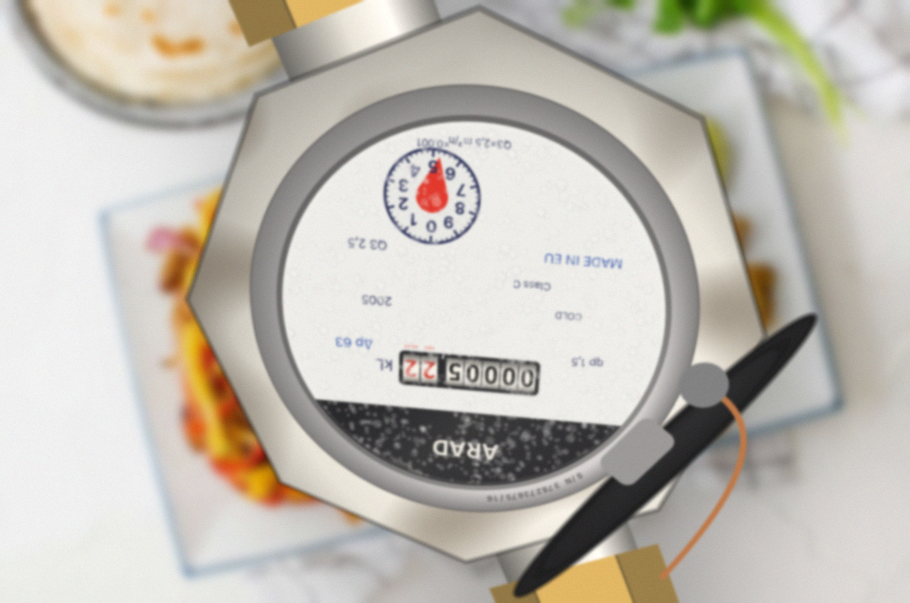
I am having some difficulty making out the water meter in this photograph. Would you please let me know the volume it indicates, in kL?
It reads 5.225 kL
